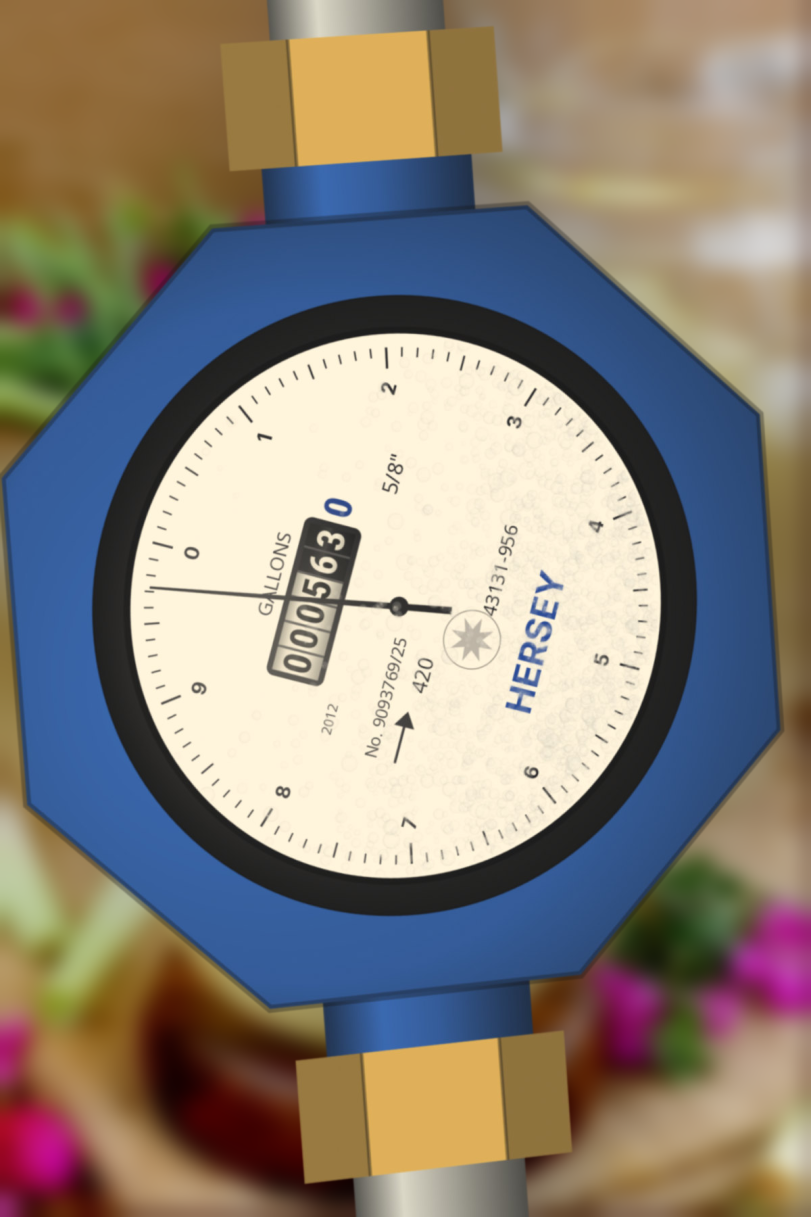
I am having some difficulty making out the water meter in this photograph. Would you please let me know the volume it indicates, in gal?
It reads 5629.7 gal
